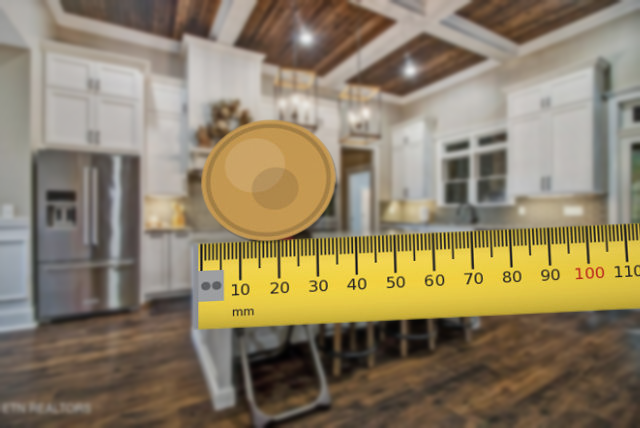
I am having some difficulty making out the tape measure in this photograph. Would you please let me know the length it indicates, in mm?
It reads 35 mm
